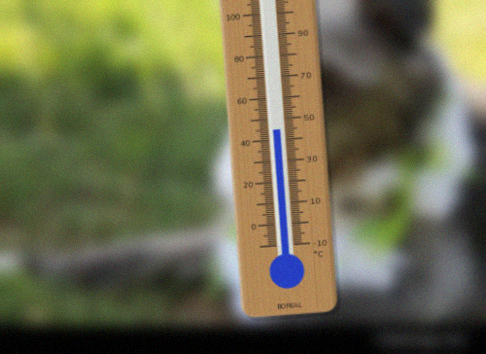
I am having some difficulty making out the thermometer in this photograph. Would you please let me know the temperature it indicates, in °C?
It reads 45 °C
